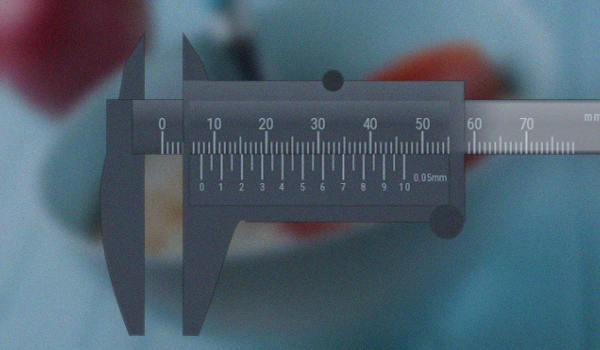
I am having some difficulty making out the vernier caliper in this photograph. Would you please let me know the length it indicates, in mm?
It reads 7.5 mm
